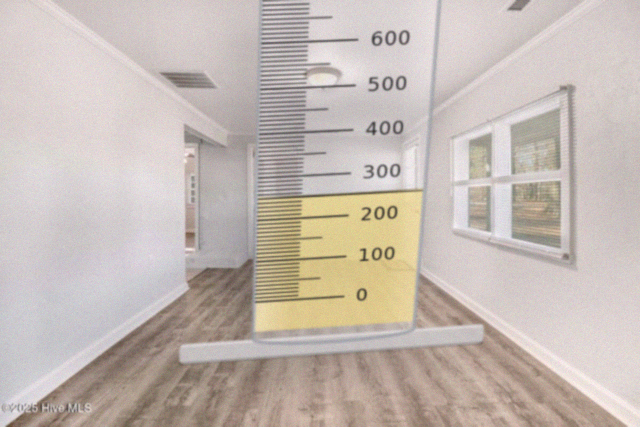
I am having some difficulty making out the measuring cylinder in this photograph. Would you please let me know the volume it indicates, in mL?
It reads 250 mL
